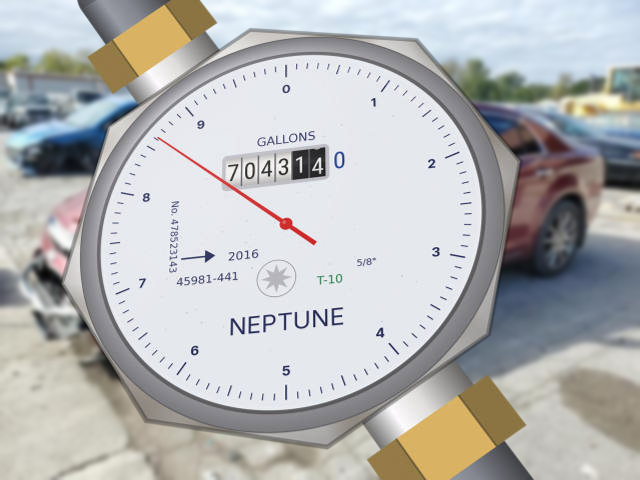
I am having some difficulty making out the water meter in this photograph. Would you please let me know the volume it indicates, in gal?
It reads 7043138.6 gal
